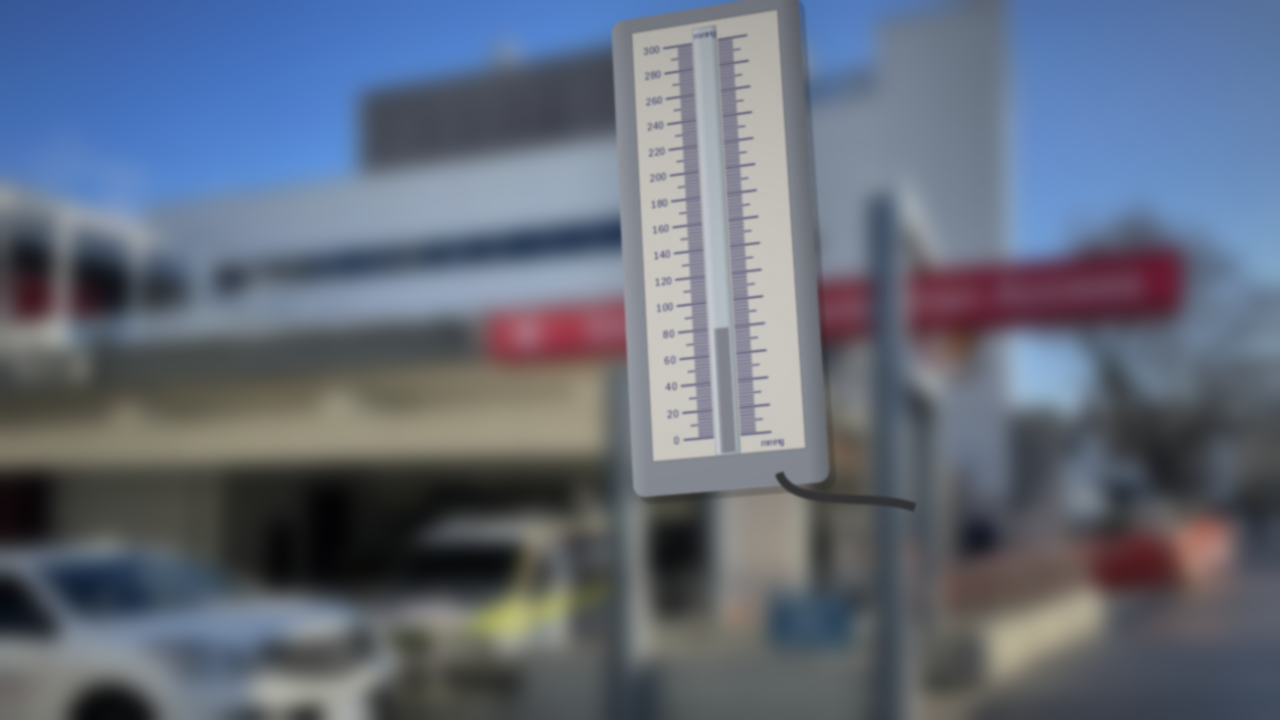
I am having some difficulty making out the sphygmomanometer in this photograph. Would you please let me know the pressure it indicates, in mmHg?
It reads 80 mmHg
